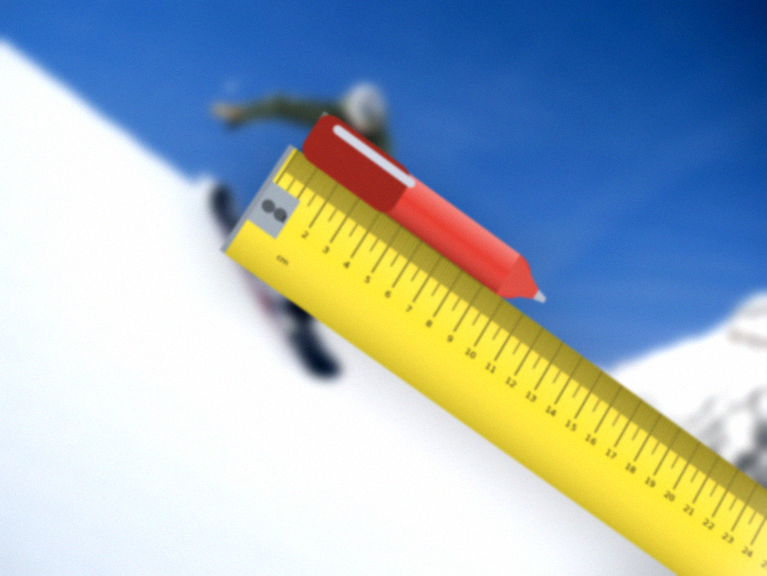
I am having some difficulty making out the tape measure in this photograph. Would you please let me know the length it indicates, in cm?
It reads 11.5 cm
